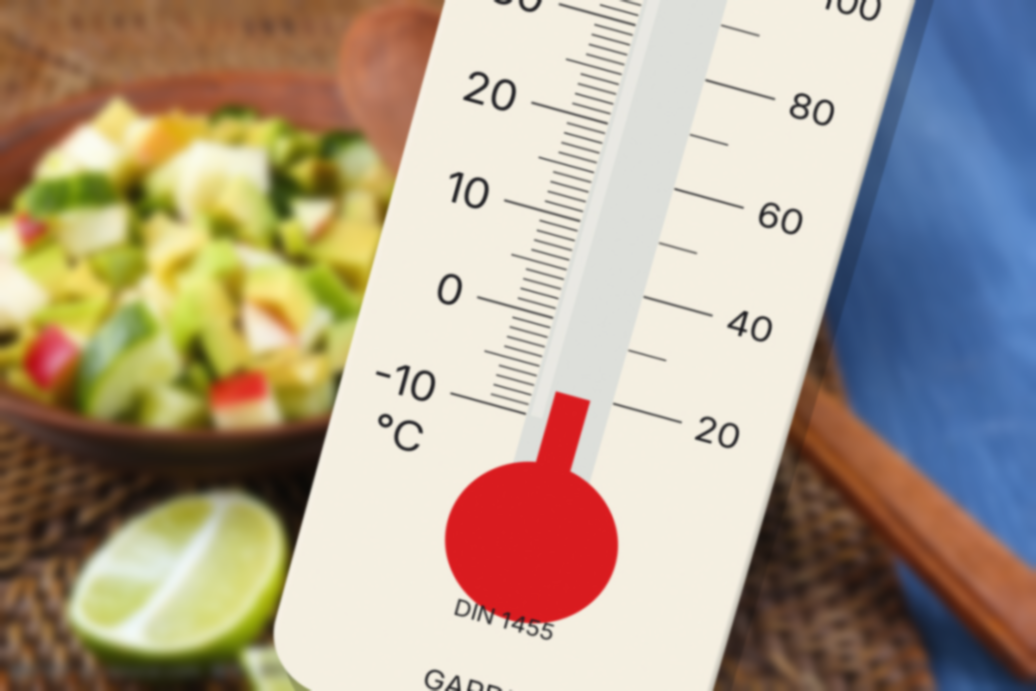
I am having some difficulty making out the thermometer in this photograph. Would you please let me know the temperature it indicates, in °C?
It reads -7 °C
